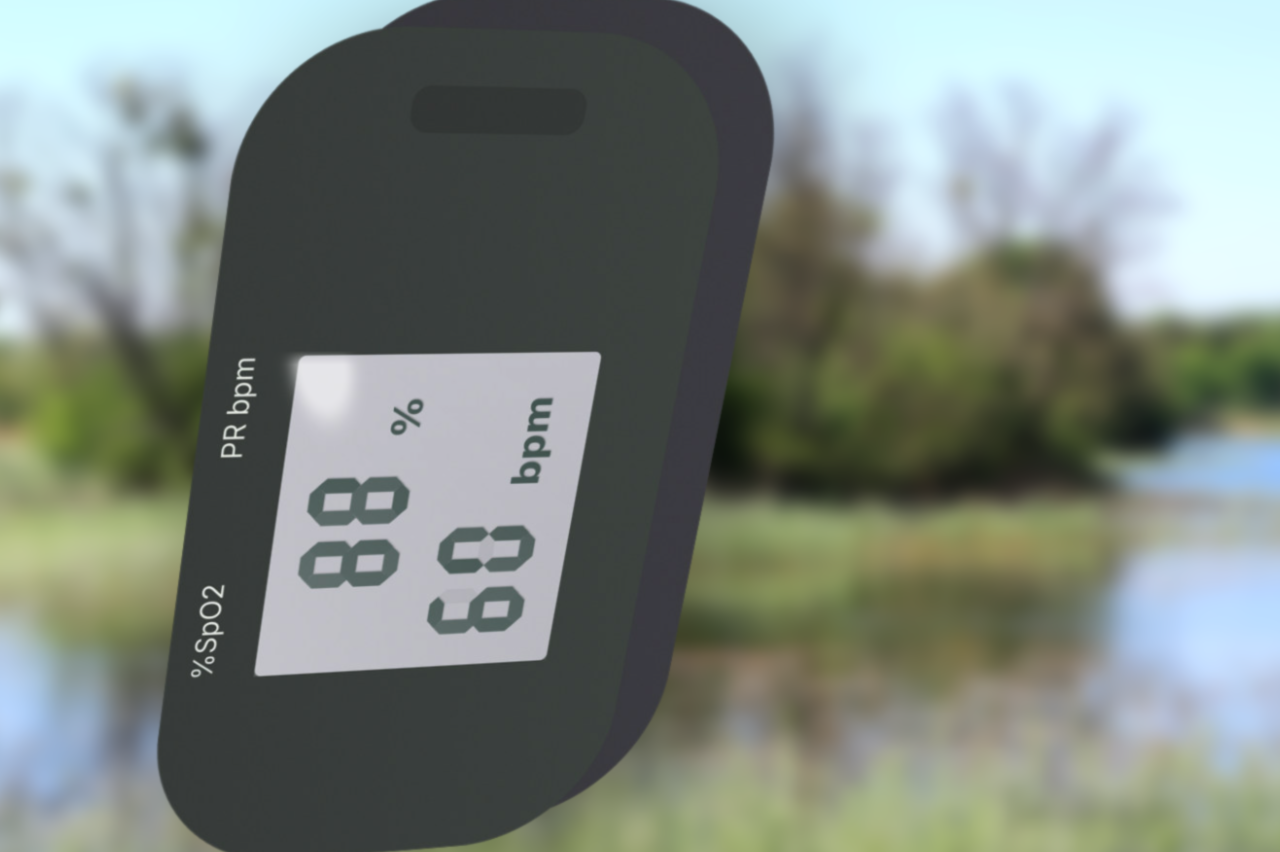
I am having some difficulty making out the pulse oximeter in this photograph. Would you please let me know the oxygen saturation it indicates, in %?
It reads 88 %
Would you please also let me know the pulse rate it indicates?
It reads 60 bpm
